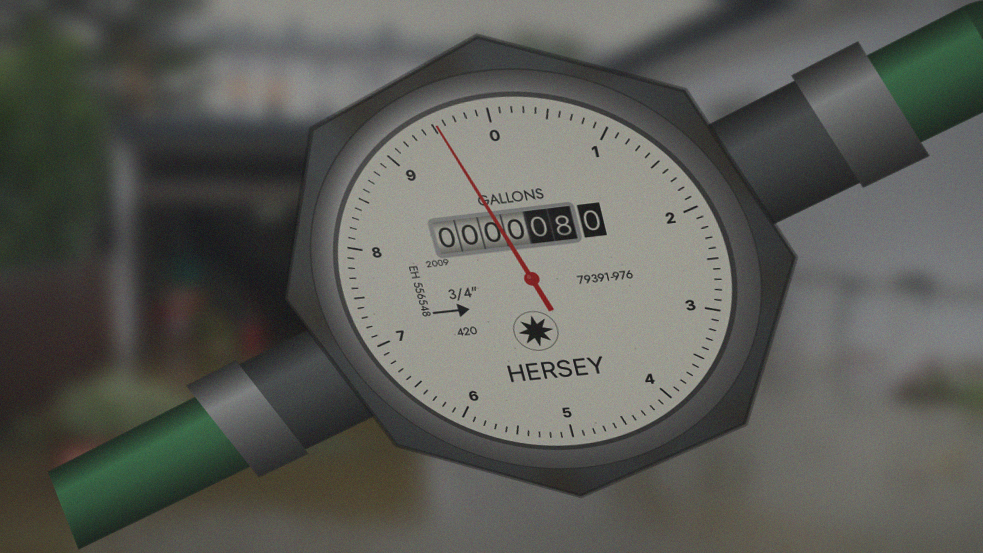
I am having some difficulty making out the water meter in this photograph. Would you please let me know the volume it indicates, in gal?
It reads 79.5 gal
